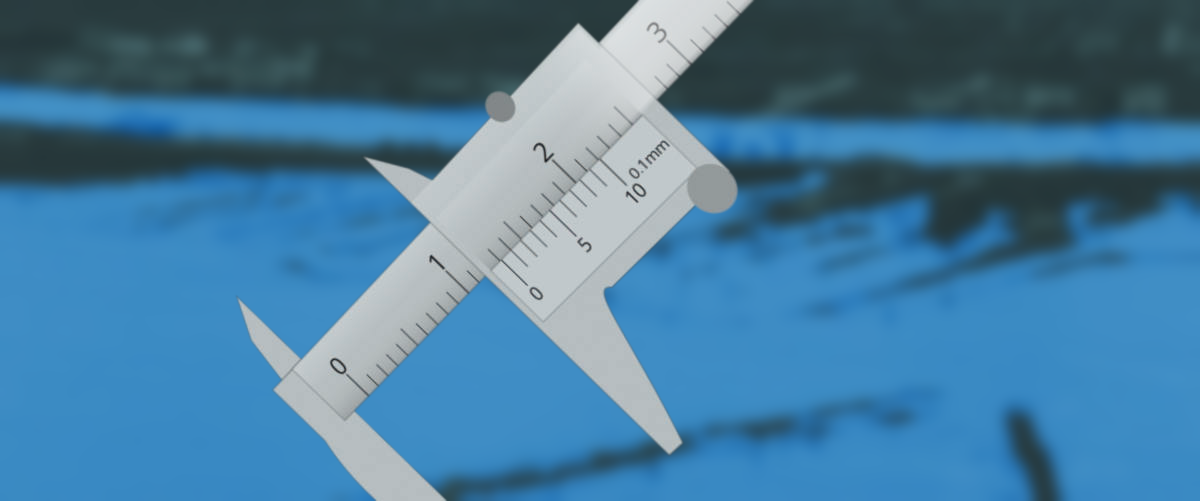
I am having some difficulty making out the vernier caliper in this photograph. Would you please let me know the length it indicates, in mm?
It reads 13.1 mm
